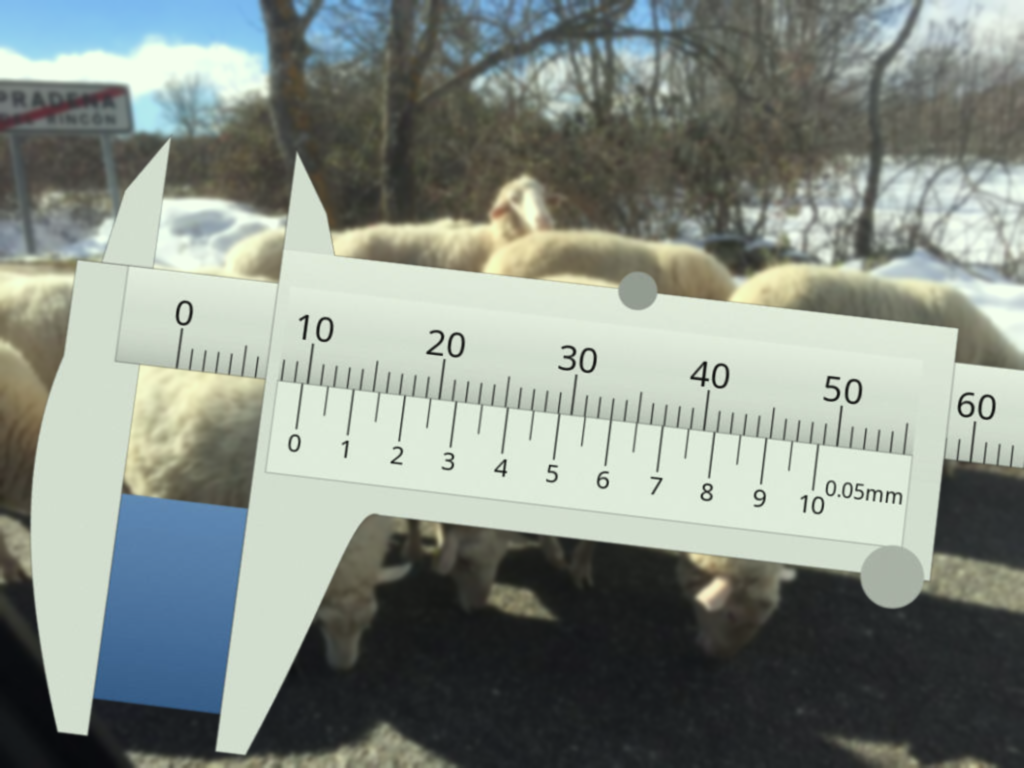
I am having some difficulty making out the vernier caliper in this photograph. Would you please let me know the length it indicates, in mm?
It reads 9.6 mm
